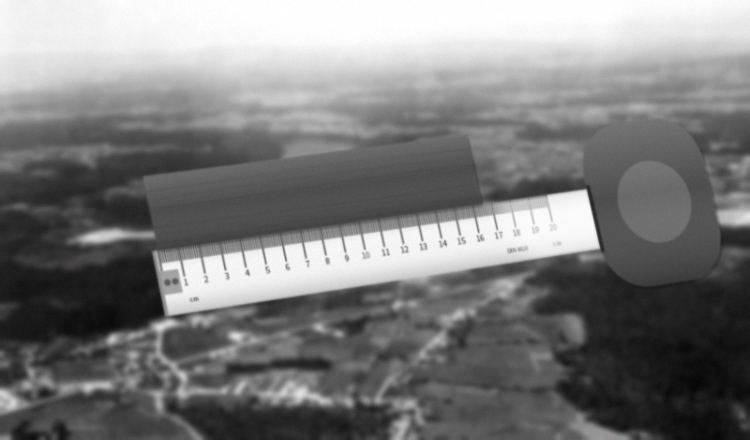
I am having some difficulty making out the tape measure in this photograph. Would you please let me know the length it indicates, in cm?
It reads 16.5 cm
